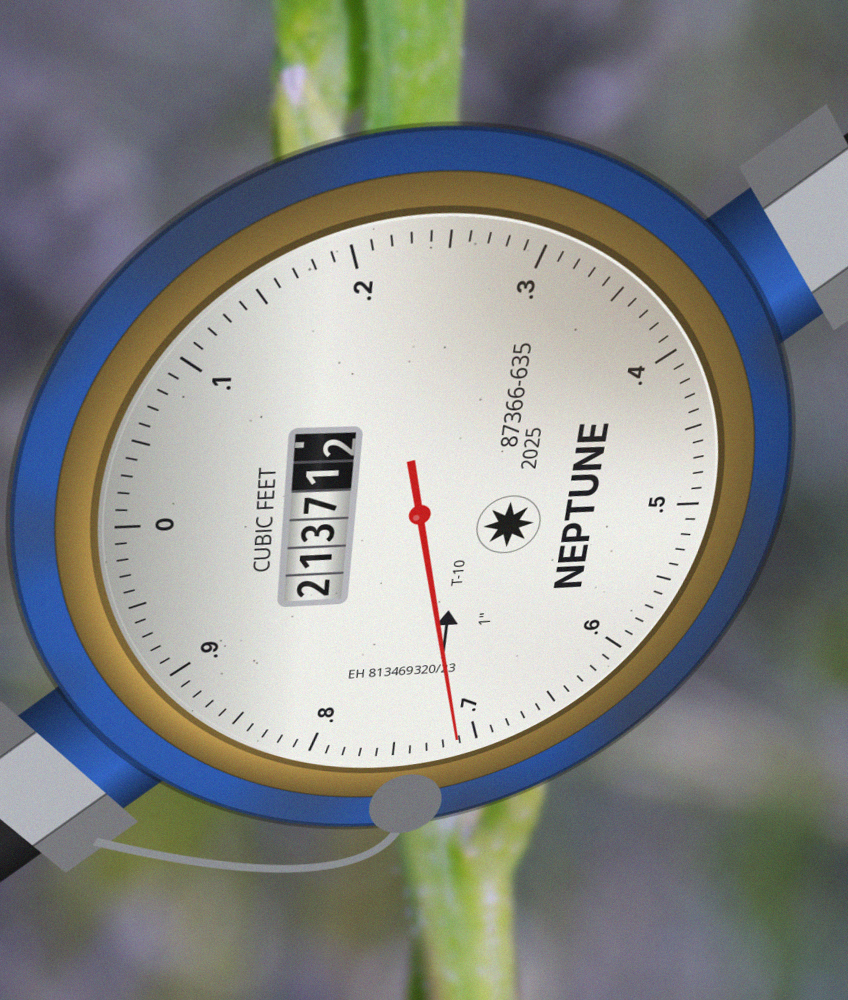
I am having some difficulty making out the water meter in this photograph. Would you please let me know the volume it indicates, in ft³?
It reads 213711.71 ft³
